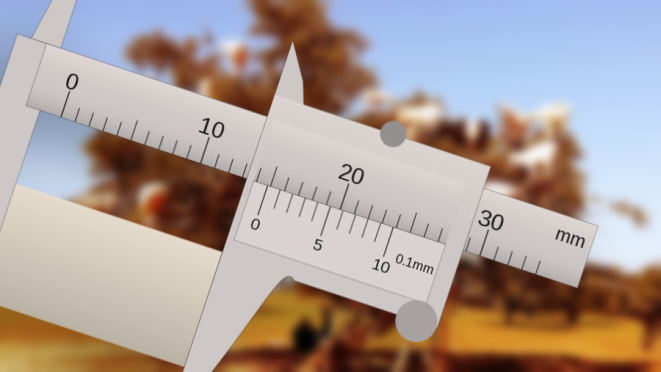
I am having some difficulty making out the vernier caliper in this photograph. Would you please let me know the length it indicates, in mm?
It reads 14.8 mm
